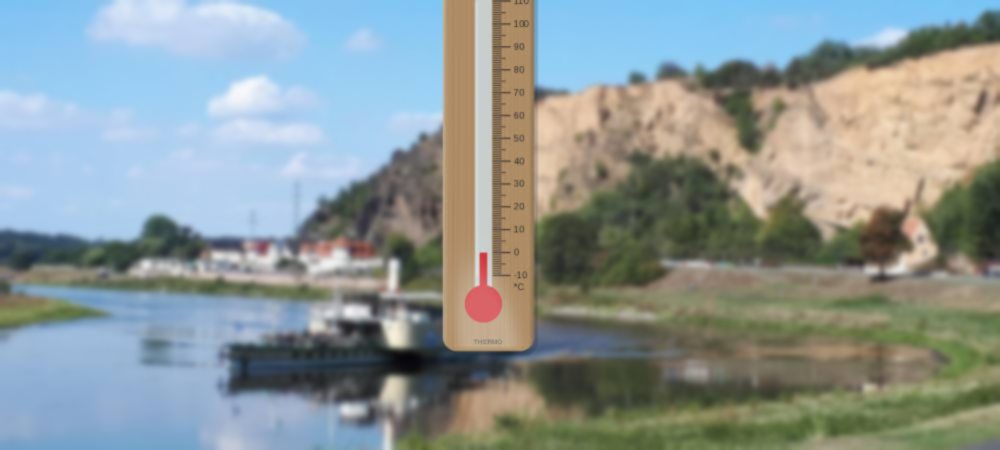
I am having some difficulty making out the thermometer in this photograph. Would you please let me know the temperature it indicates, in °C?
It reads 0 °C
